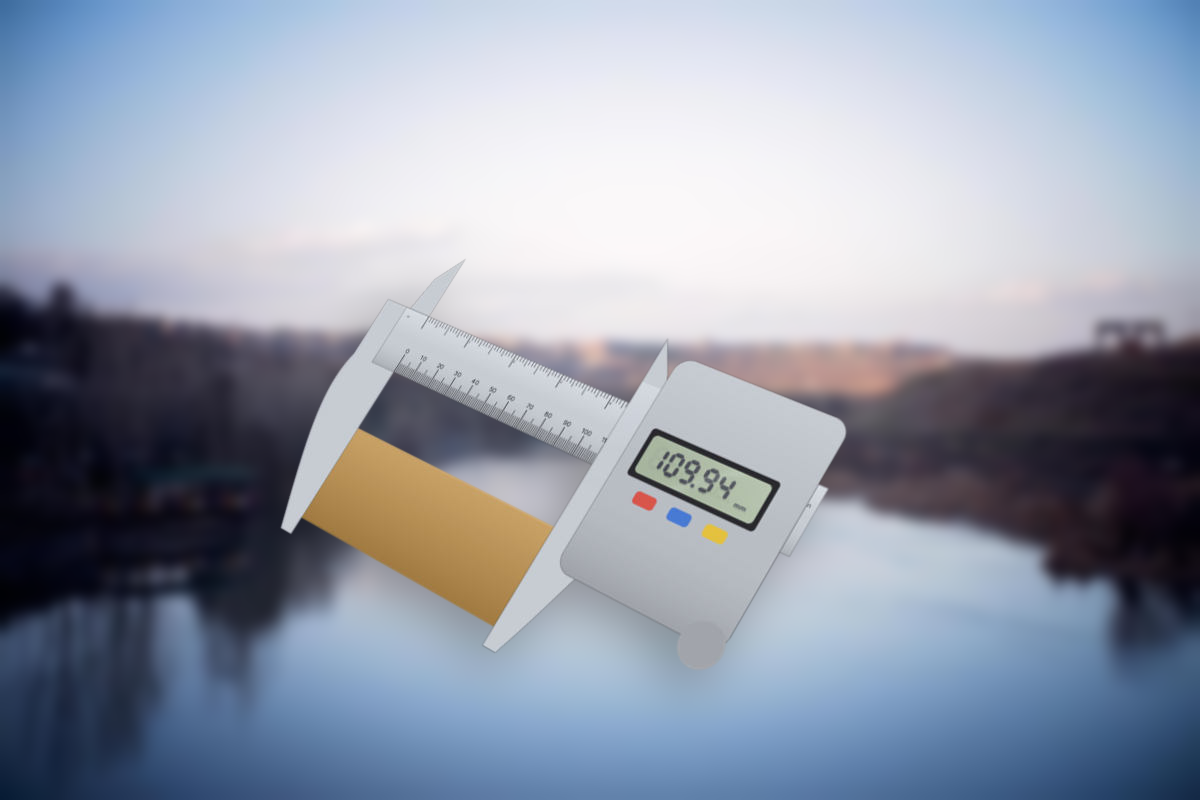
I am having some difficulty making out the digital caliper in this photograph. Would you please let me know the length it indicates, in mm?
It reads 109.94 mm
